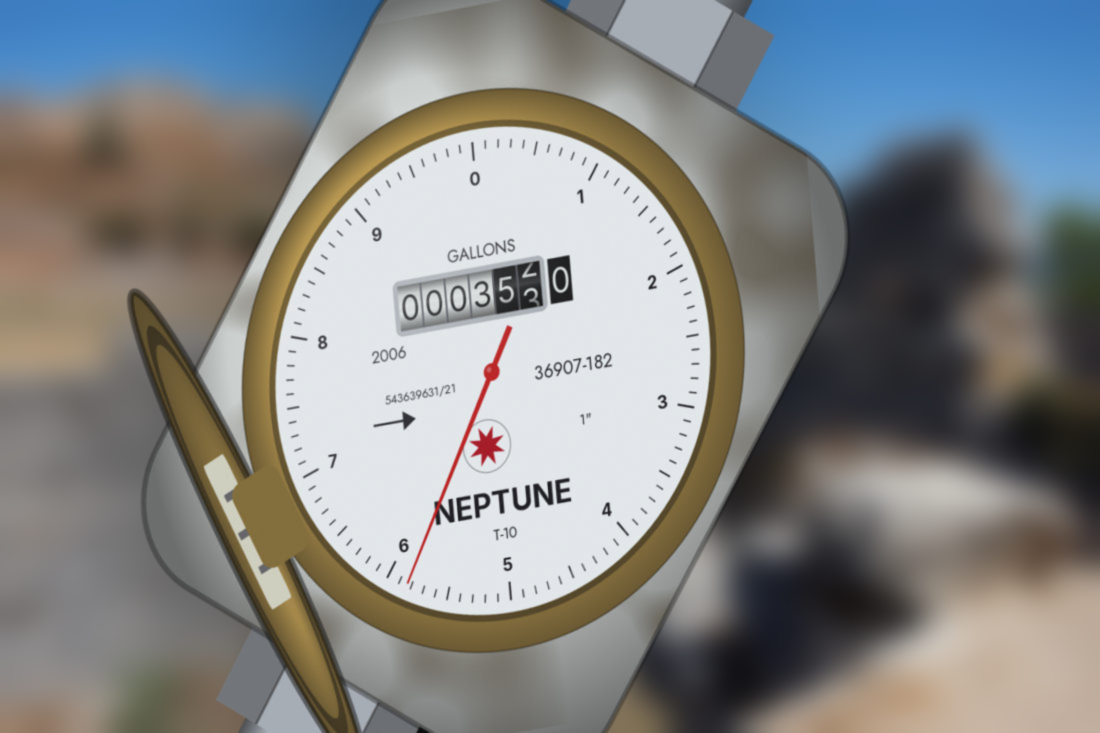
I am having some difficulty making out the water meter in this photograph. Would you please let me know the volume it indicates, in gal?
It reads 3525.8 gal
